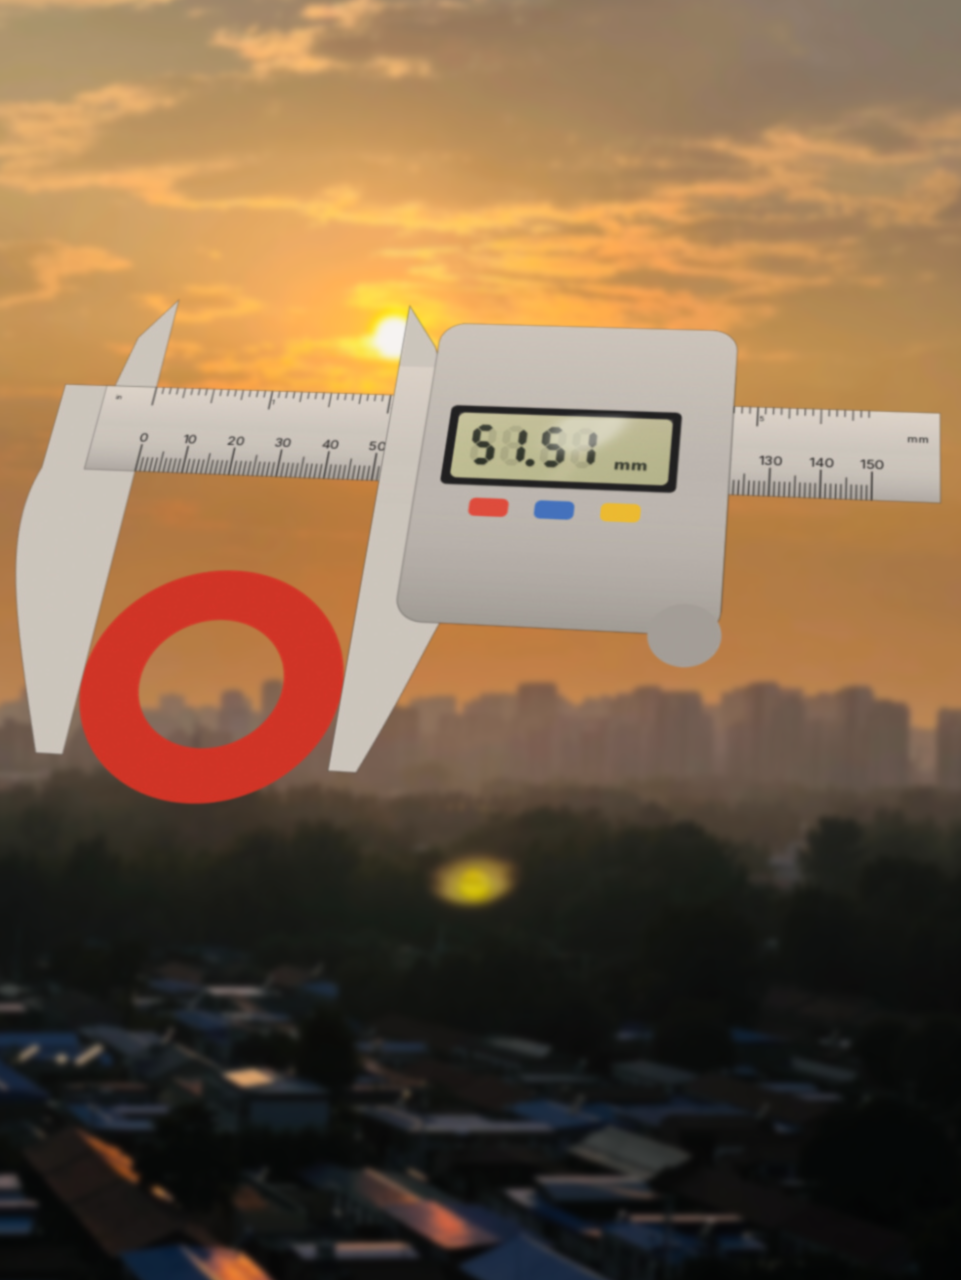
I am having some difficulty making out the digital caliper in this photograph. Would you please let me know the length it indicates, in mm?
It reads 51.51 mm
